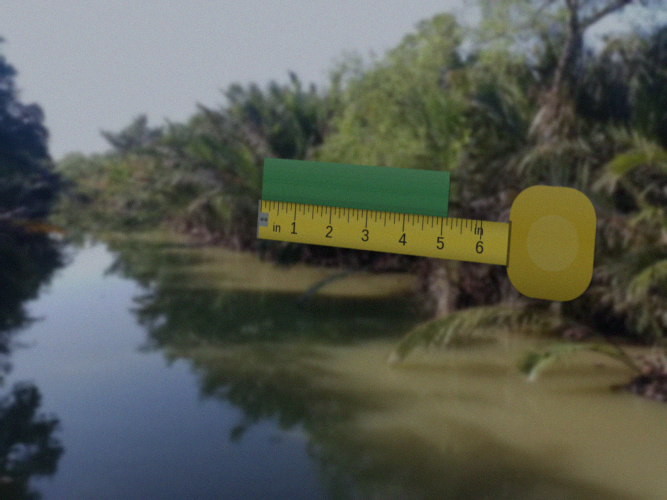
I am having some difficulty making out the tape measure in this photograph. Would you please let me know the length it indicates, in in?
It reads 5.125 in
